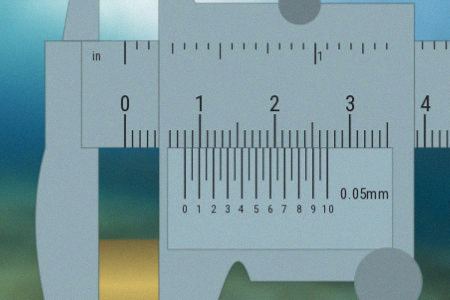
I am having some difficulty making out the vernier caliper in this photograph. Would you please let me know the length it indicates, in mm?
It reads 8.0 mm
